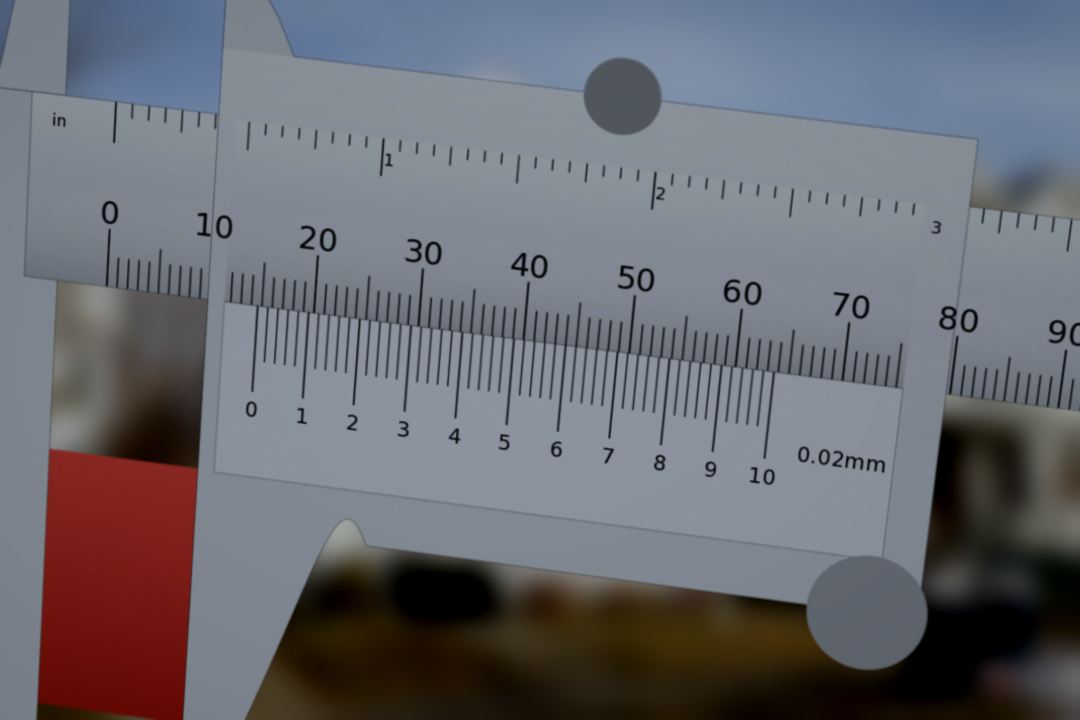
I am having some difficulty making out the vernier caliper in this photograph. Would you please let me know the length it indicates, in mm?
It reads 14.6 mm
